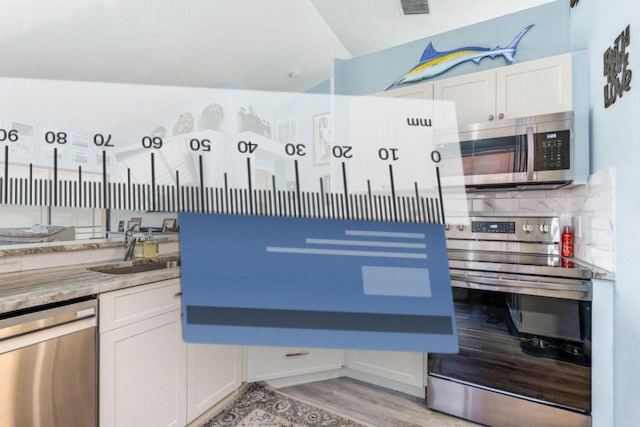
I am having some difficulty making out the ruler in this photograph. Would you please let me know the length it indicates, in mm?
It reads 55 mm
